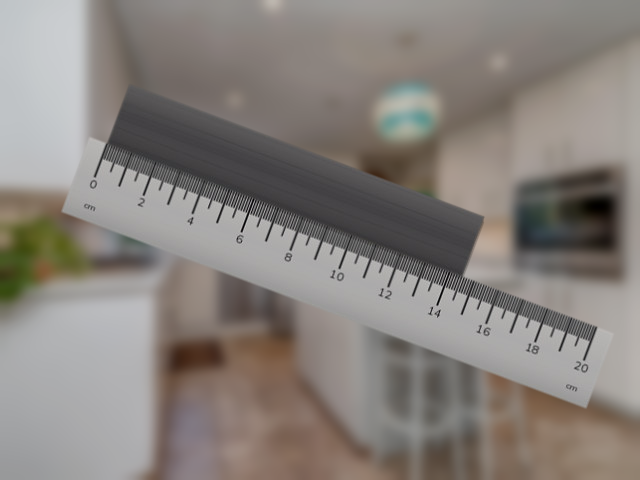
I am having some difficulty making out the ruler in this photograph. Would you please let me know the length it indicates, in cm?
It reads 14.5 cm
